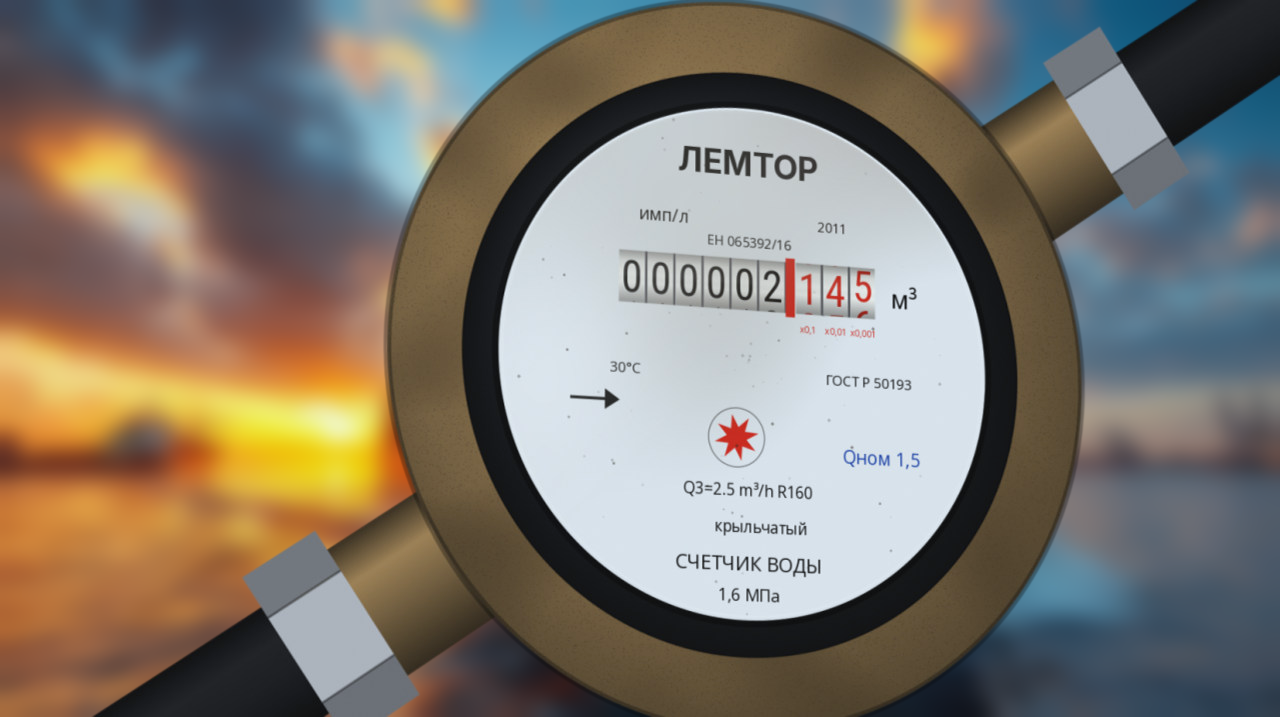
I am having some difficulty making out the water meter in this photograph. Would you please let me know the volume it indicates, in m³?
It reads 2.145 m³
